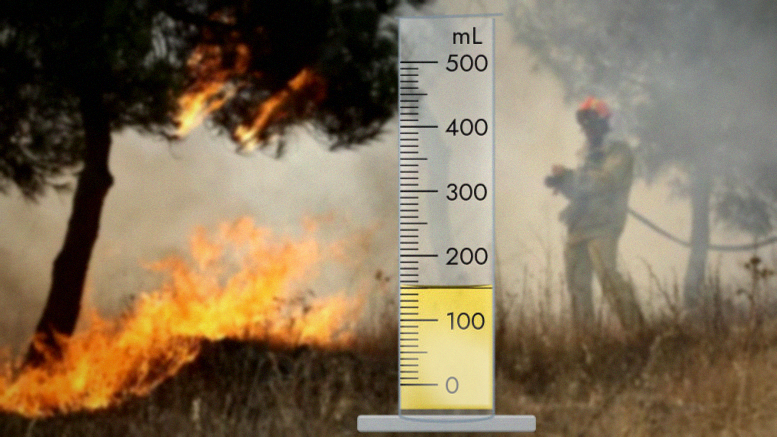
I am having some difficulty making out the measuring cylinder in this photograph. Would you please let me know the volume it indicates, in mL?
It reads 150 mL
